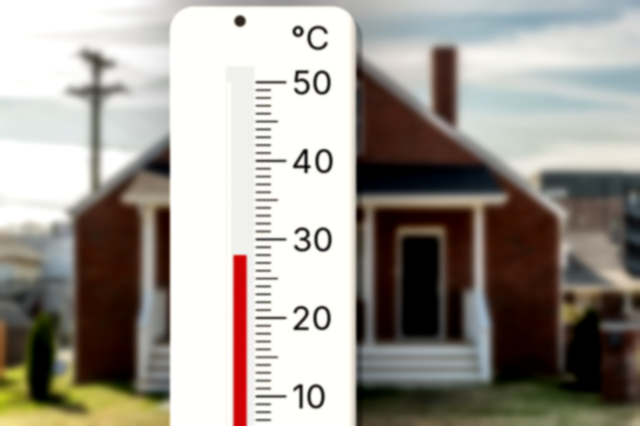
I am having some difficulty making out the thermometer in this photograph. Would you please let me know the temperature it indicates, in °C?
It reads 28 °C
